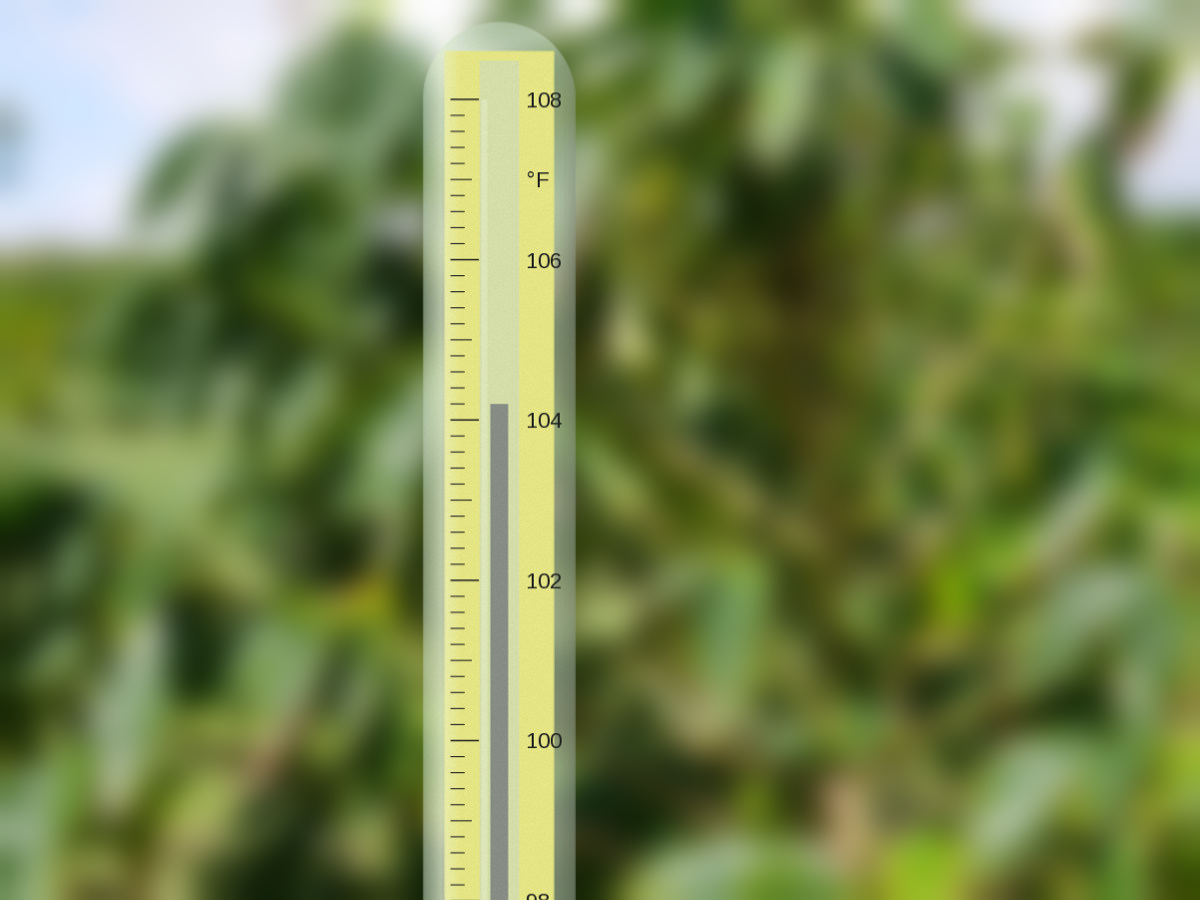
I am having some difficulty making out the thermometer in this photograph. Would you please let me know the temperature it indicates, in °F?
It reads 104.2 °F
